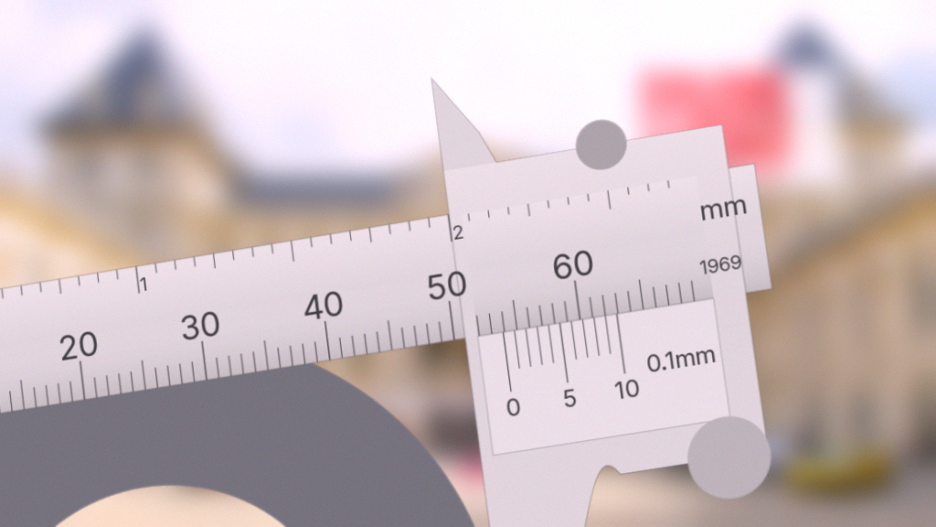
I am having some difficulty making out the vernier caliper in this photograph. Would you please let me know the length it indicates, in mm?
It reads 53.9 mm
